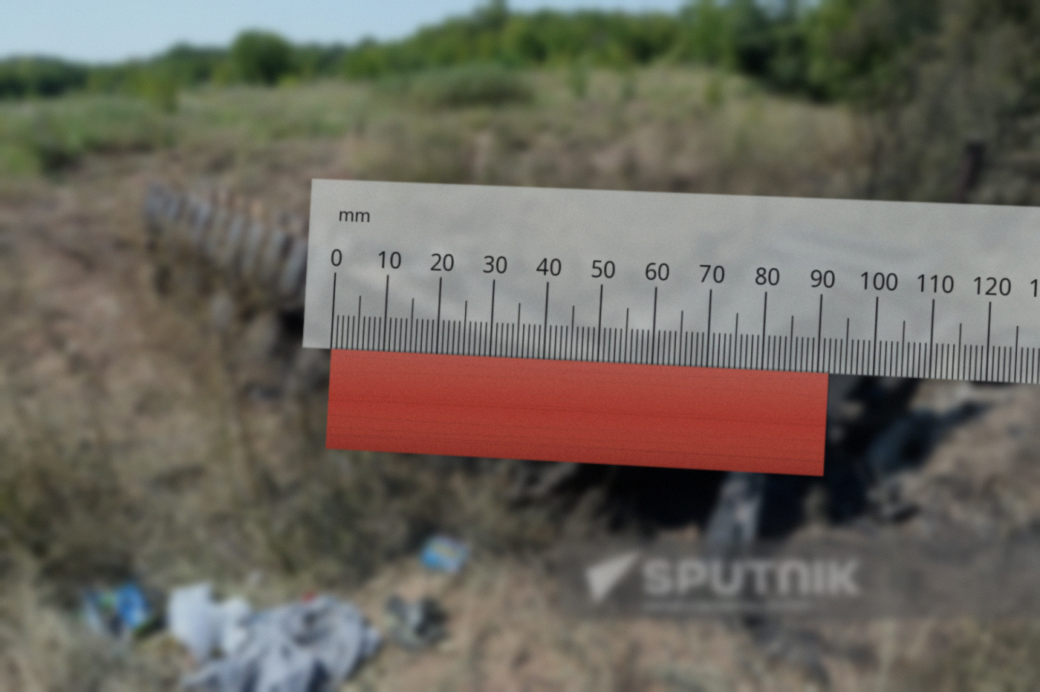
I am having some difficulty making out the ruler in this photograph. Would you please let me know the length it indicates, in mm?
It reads 92 mm
